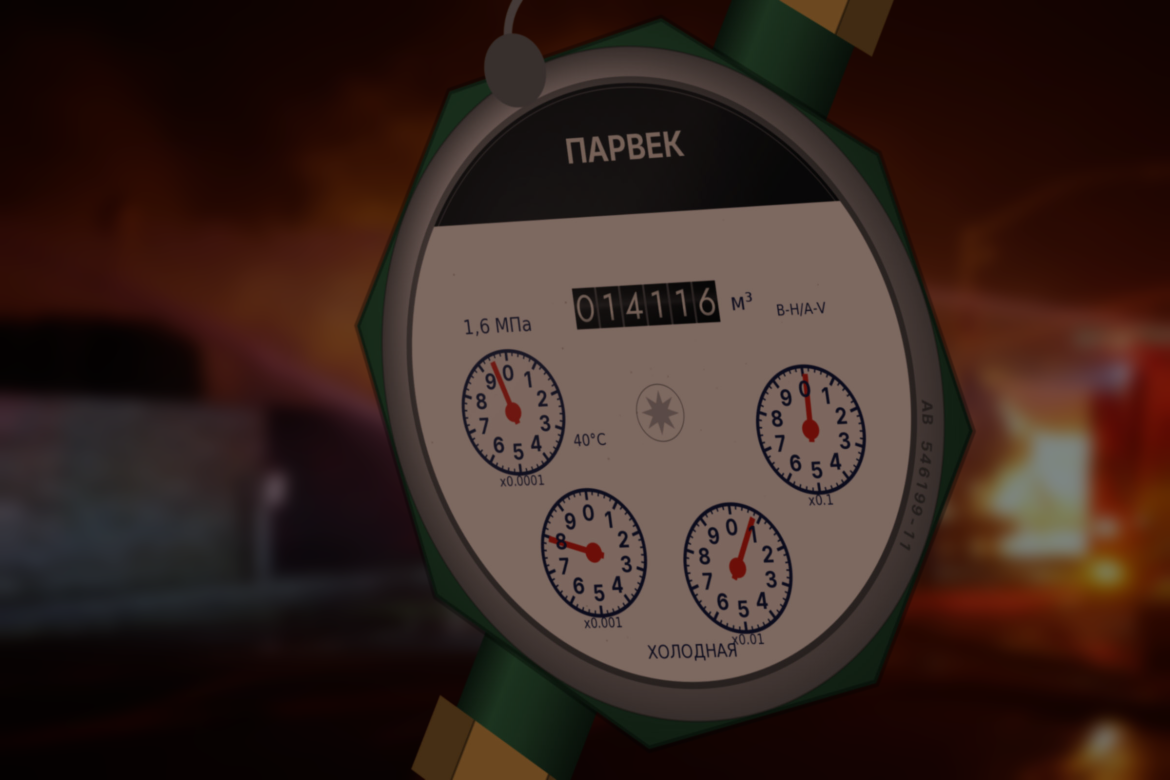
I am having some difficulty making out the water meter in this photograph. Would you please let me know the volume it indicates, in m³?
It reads 14116.0079 m³
